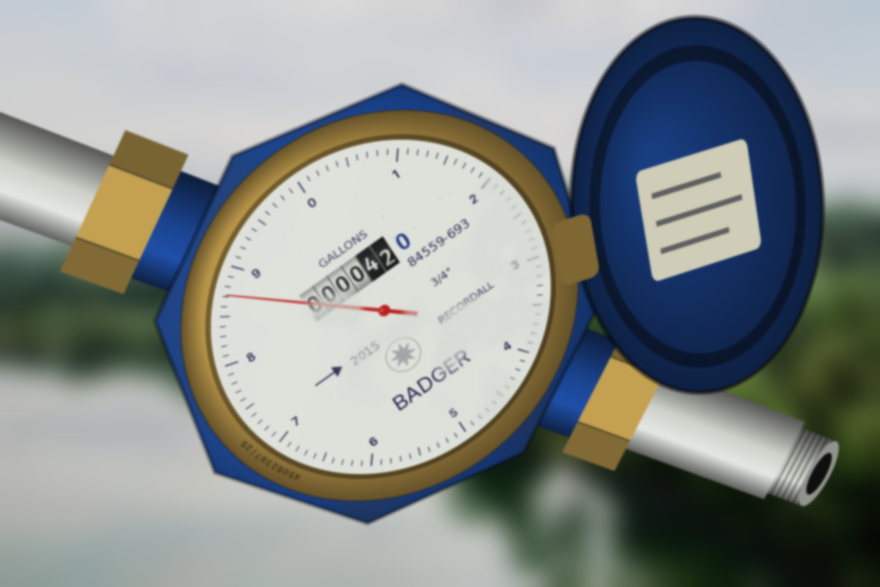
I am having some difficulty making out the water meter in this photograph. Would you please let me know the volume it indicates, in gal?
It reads 418.7 gal
